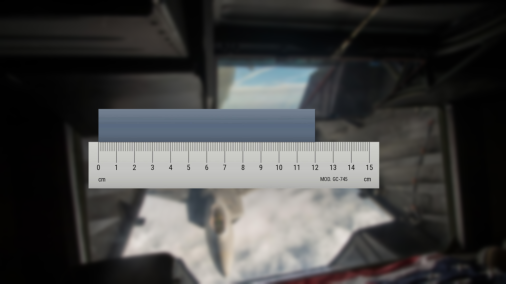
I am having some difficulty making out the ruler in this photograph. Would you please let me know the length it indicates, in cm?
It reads 12 cm
